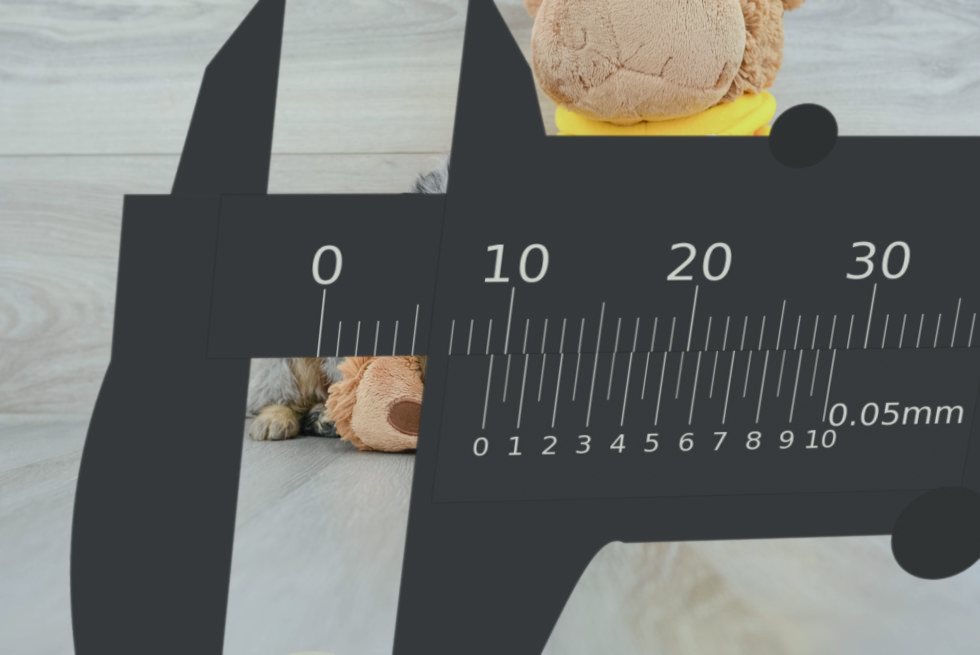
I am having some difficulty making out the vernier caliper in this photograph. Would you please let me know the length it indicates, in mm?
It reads 9.3 mm
